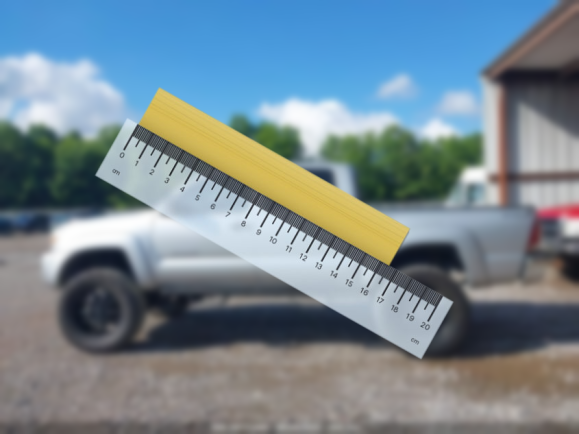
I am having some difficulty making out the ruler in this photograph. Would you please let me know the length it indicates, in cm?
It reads 16.5 cm
